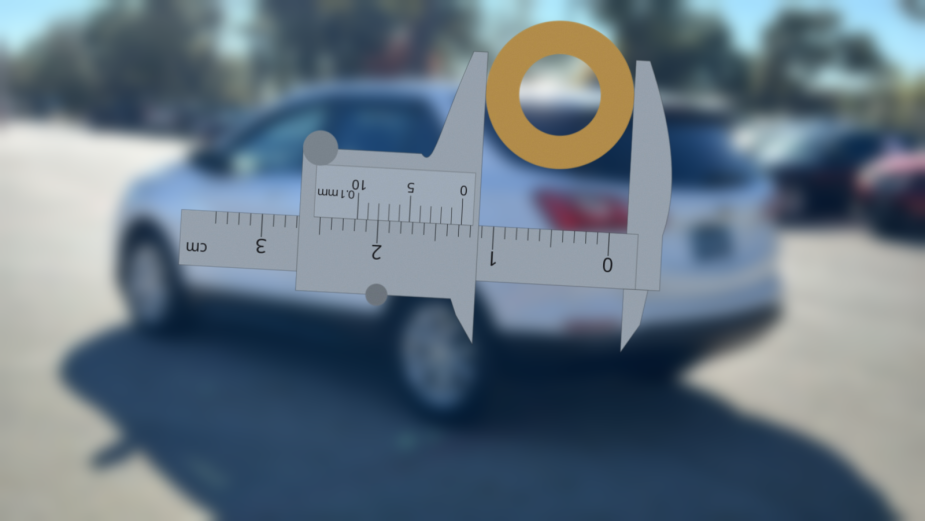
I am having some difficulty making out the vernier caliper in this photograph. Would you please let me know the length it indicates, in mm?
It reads 12.8 mm
